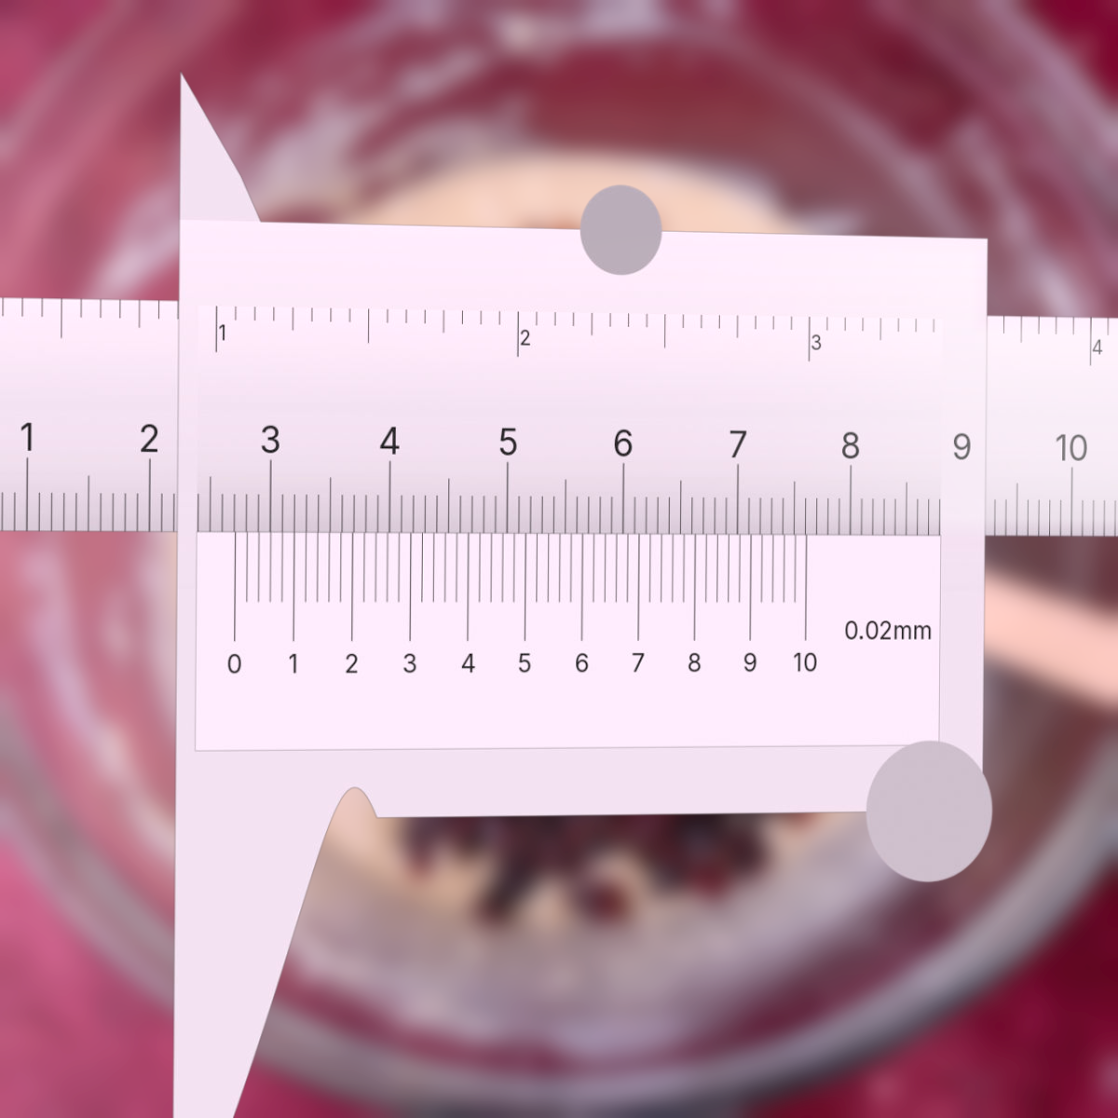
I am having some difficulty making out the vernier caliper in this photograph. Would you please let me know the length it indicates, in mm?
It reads 27.1 mm
